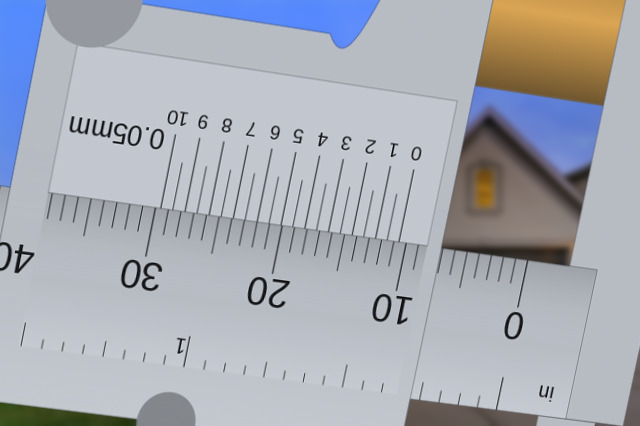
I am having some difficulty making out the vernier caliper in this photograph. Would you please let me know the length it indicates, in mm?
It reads 10.6 mm
